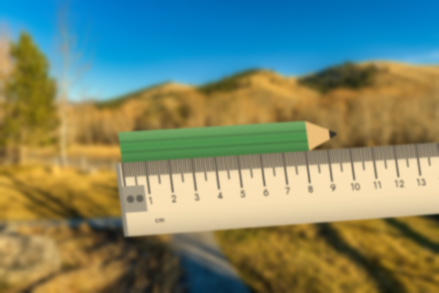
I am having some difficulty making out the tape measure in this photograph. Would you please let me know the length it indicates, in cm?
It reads 9.5 cm
